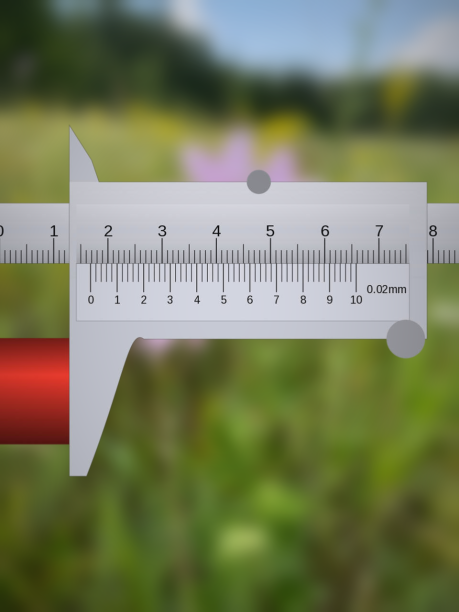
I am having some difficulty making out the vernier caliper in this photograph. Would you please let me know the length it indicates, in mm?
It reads 16.8 mm
